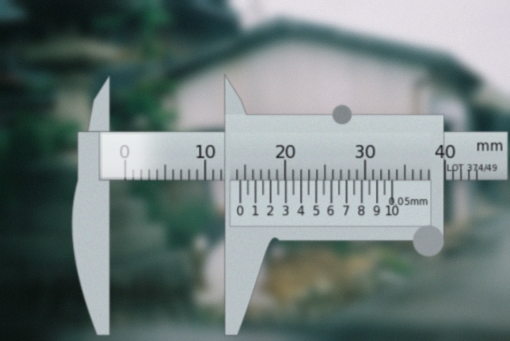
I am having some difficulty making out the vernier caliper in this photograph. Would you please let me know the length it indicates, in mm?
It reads 14.4 mm
